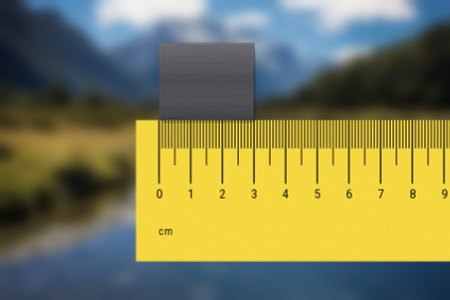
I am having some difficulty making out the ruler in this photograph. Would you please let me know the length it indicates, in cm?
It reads 3 cm
